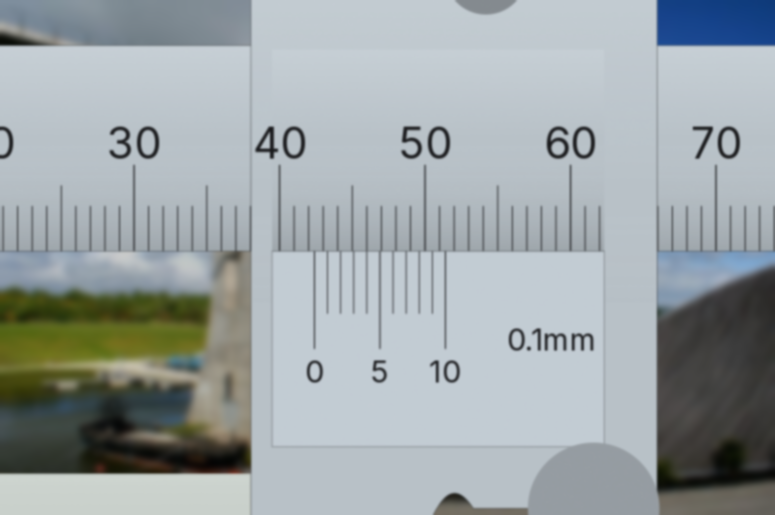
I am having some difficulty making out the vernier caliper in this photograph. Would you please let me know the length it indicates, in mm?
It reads 42.4 mm
